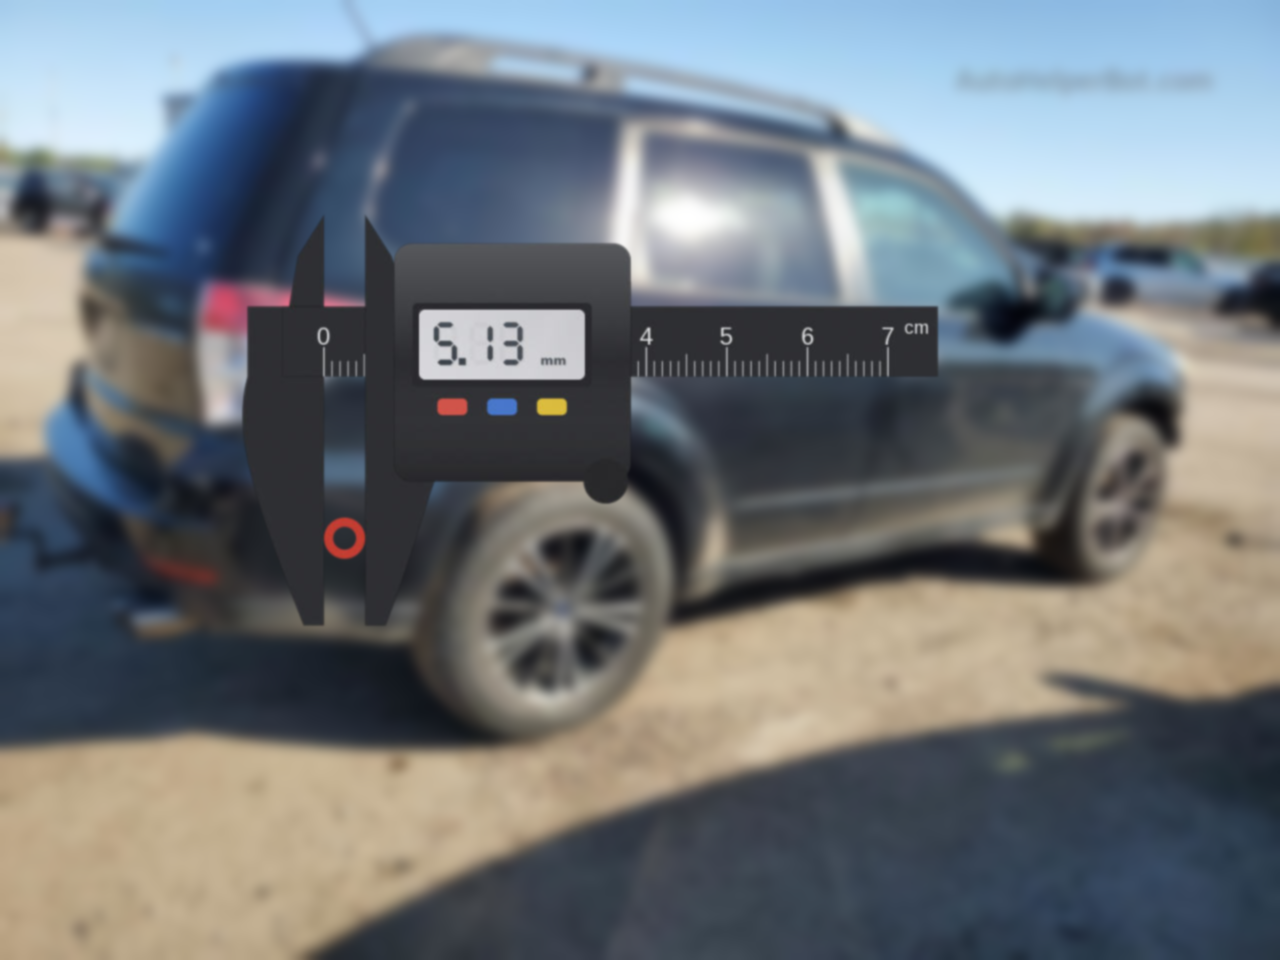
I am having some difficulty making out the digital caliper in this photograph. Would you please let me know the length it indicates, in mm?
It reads 5.13 mm
